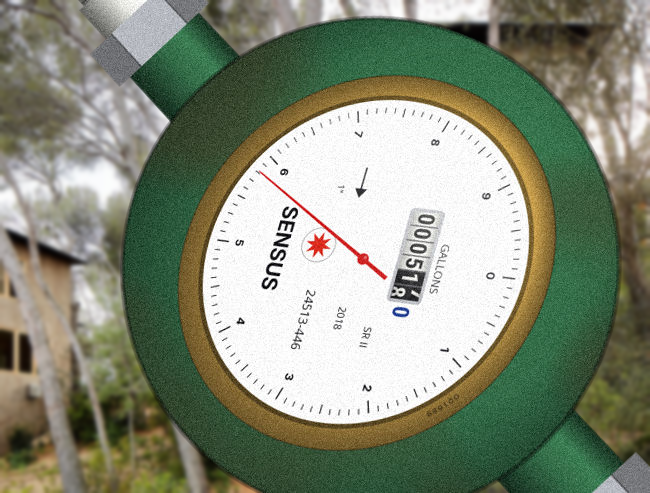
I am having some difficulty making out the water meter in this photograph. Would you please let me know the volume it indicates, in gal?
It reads 5175.8 gal
